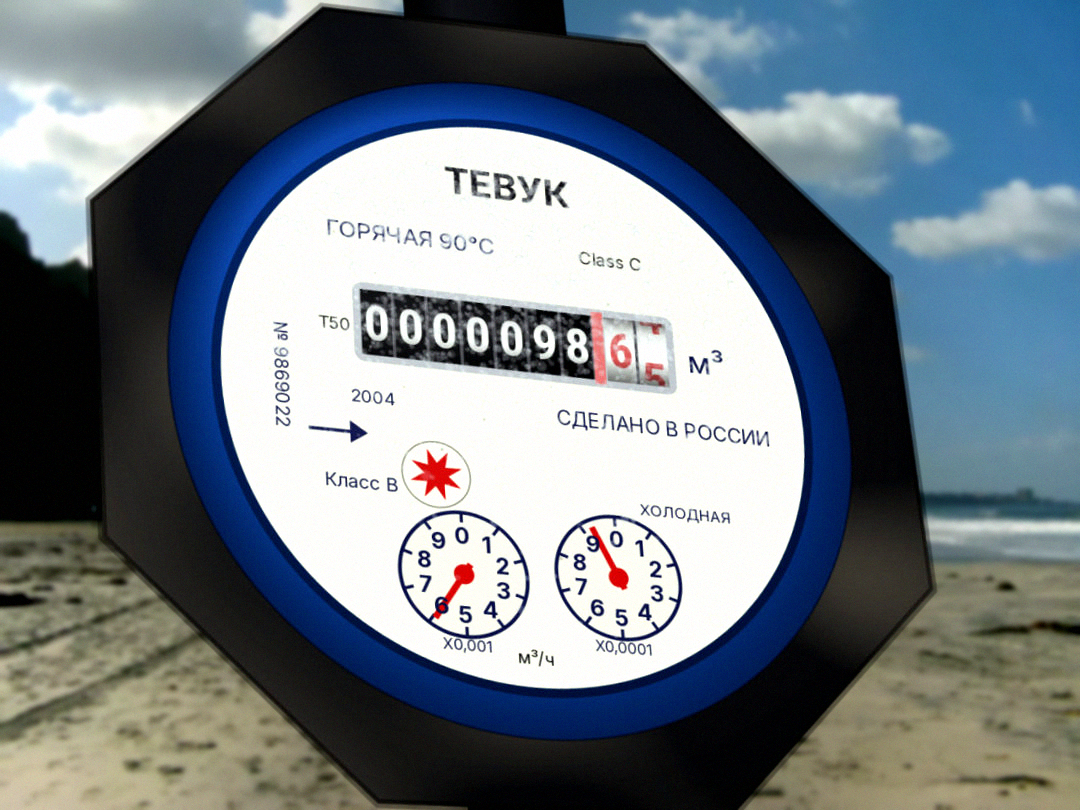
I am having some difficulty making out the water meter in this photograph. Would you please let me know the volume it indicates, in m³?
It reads 98.6459 m³
